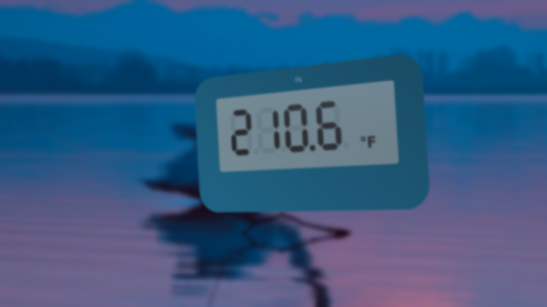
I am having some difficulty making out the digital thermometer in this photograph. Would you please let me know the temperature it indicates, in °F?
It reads 210.6 °F
